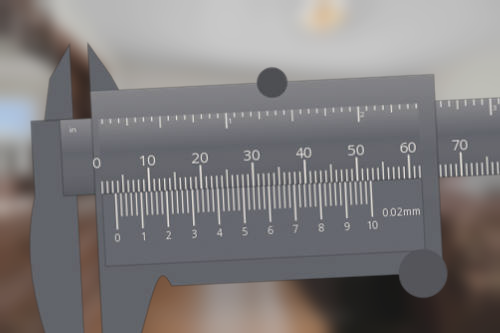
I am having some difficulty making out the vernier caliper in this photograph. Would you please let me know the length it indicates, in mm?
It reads 3.5 mm
